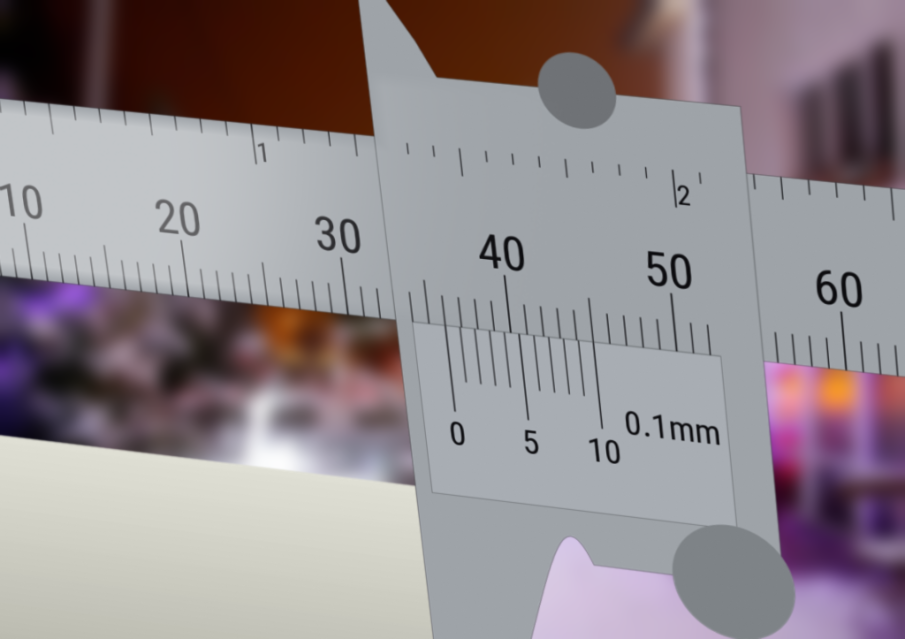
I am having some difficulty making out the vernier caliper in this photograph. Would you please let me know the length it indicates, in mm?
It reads 36.0 mm
